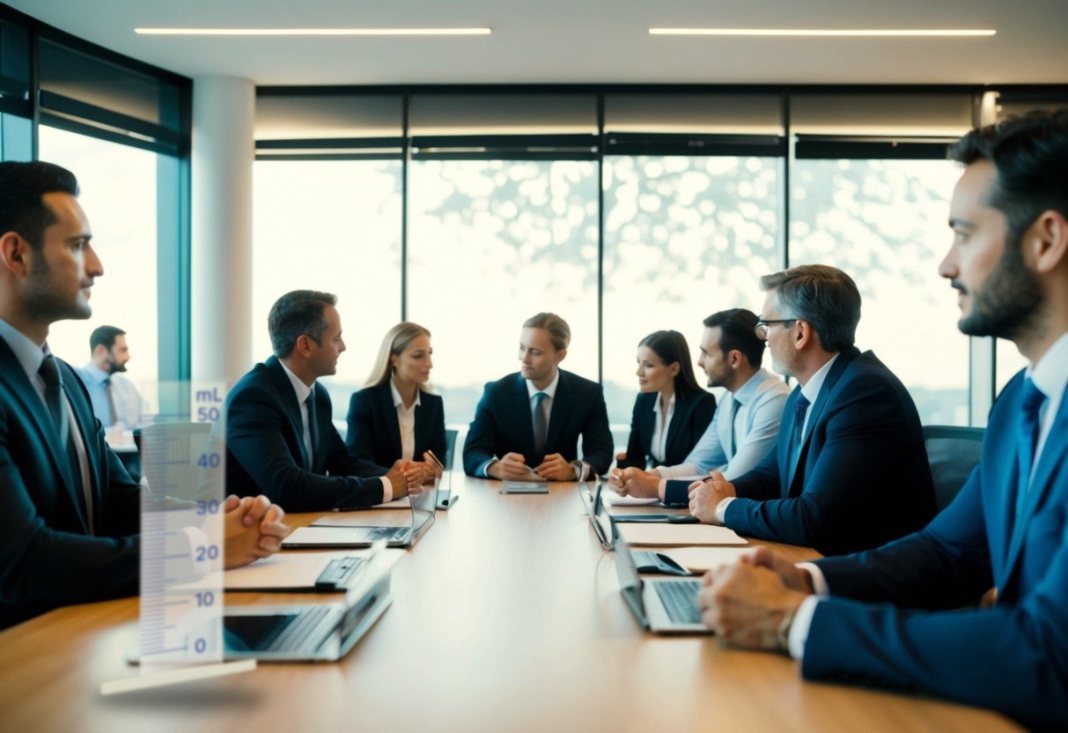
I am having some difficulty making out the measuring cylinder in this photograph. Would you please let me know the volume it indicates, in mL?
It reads 30 mL
